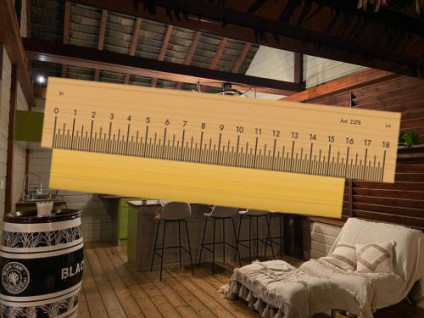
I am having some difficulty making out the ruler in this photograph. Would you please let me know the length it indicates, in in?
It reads 16 in
